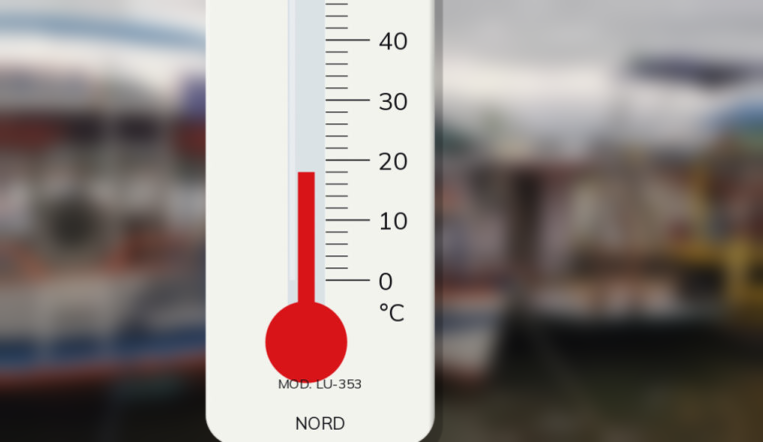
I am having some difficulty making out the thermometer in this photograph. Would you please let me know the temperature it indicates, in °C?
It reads 18 °C
